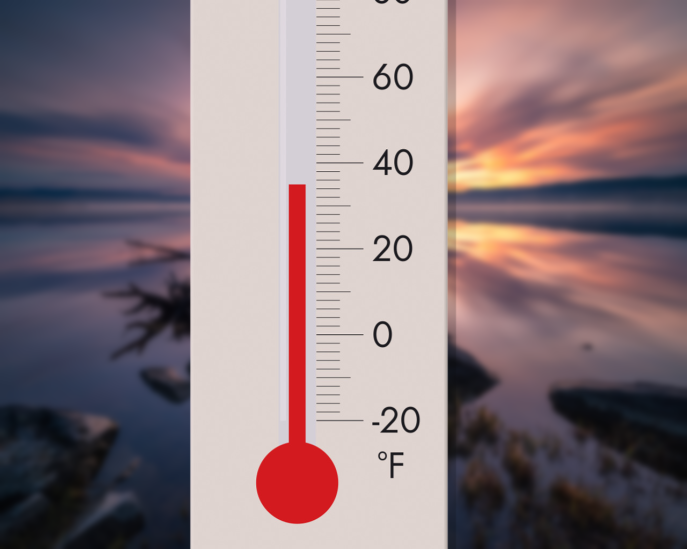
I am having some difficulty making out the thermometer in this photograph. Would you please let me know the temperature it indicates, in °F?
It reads 35 °F
